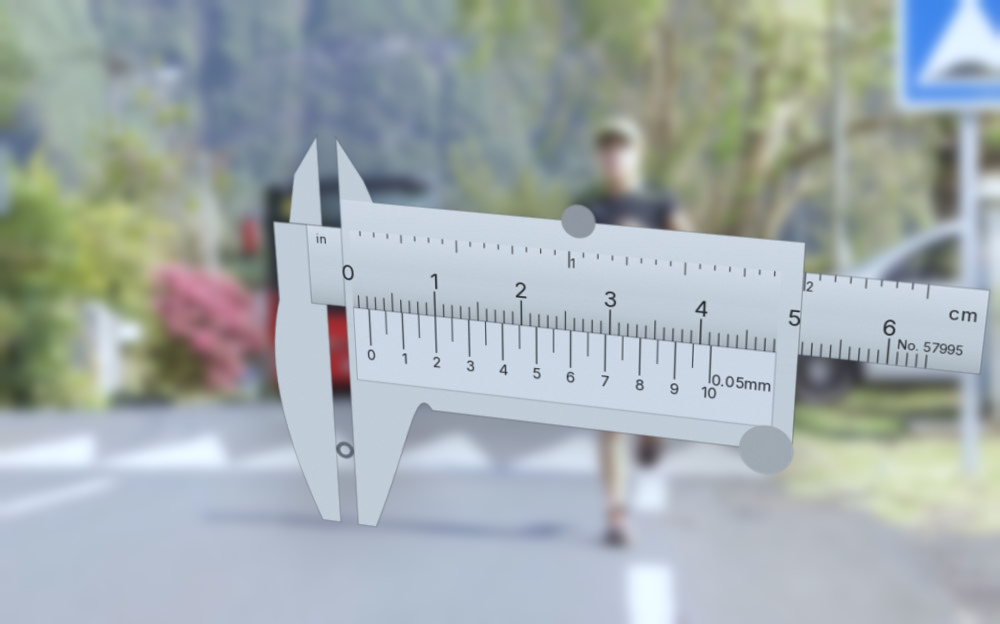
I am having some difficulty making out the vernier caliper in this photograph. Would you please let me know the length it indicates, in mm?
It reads 2.2 mm
